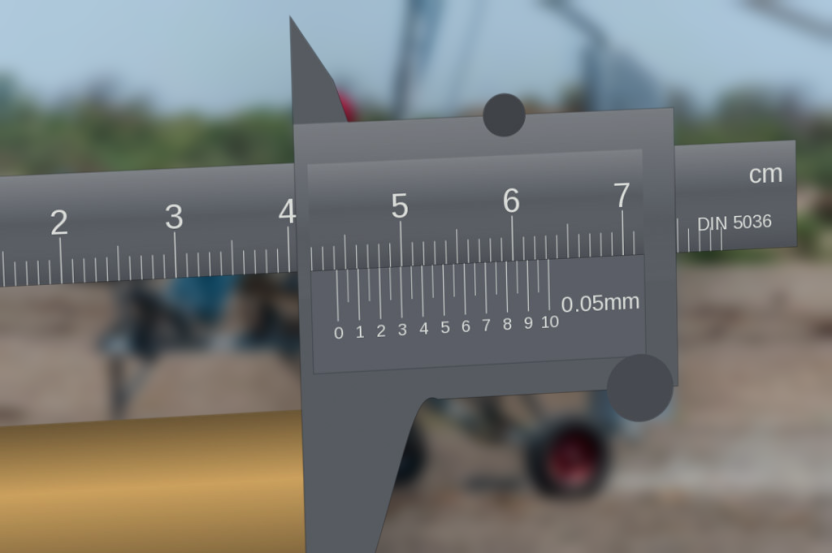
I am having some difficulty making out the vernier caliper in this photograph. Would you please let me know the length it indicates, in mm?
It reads 44.2 mm
